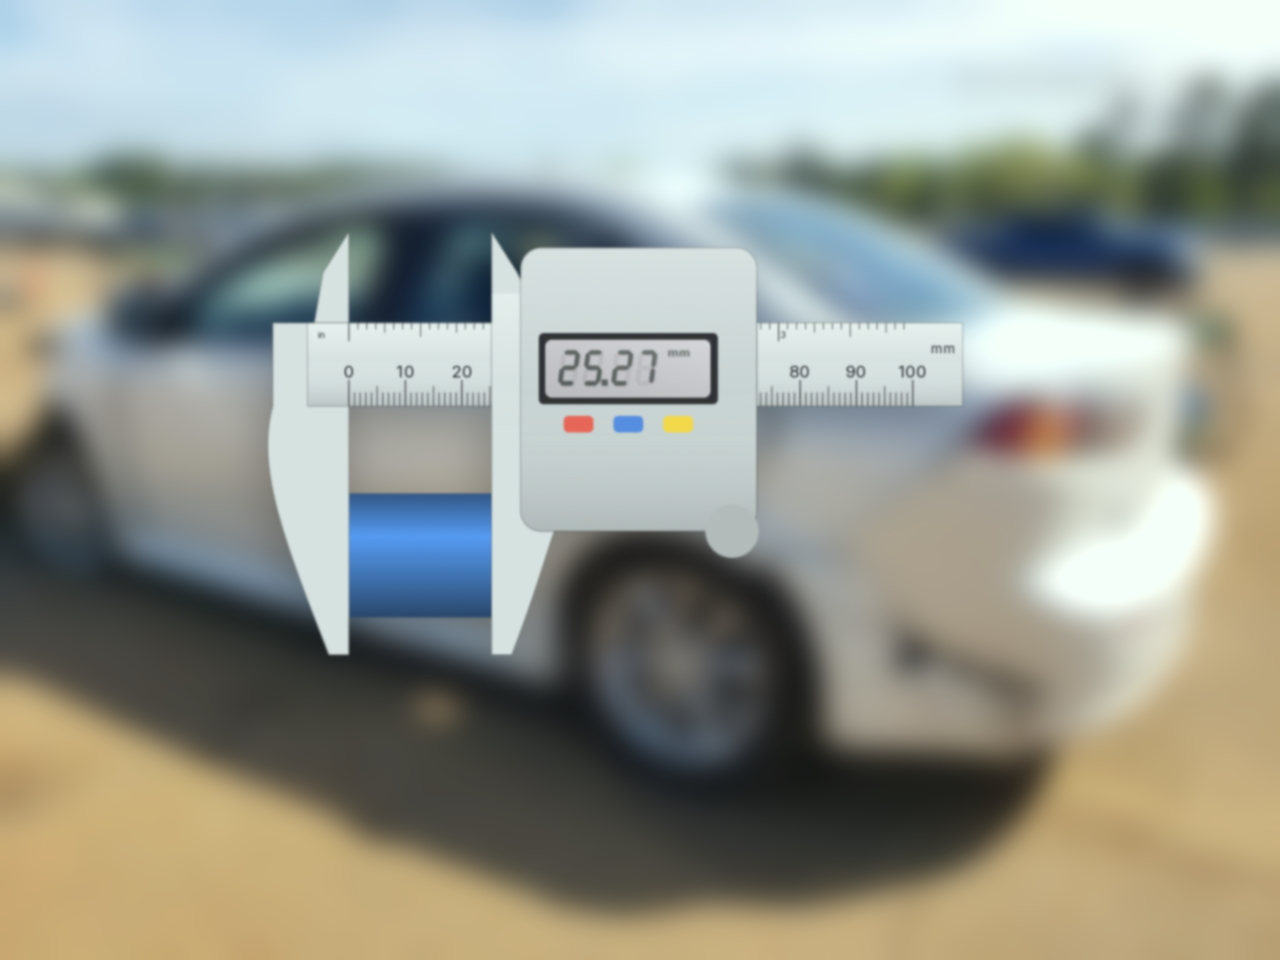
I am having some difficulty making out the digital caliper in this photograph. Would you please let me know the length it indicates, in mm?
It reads 25.27 mm
